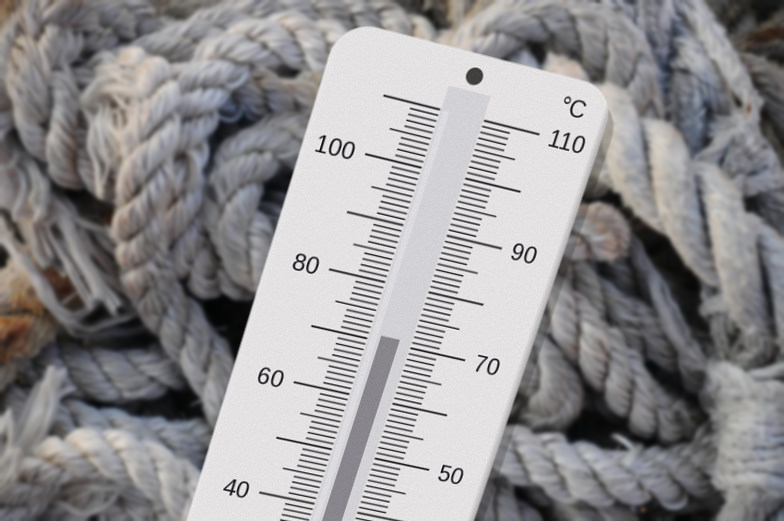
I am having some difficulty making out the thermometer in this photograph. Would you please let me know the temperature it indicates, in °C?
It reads 71 °C
